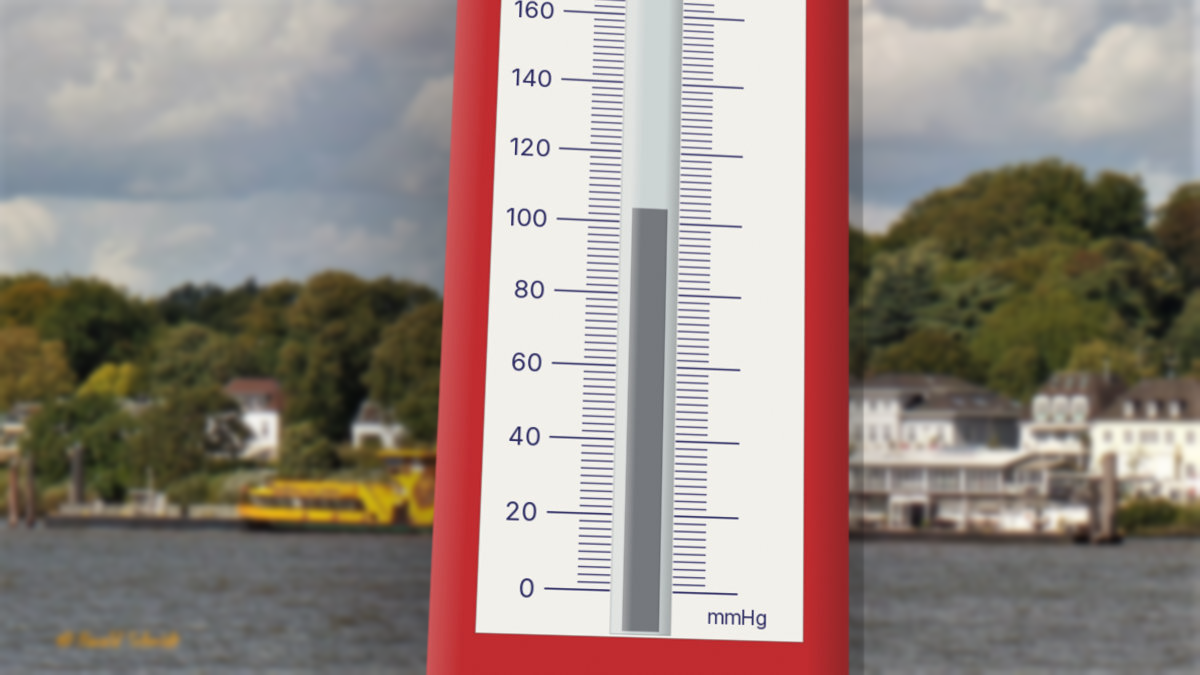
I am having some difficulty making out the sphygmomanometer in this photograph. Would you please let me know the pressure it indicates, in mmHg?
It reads 104 mmHg
